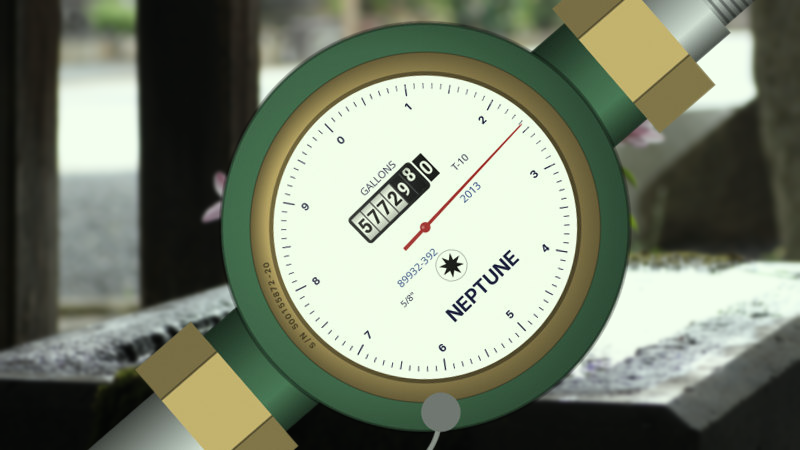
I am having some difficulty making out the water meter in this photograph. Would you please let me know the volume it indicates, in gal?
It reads 5772982.4 gal
